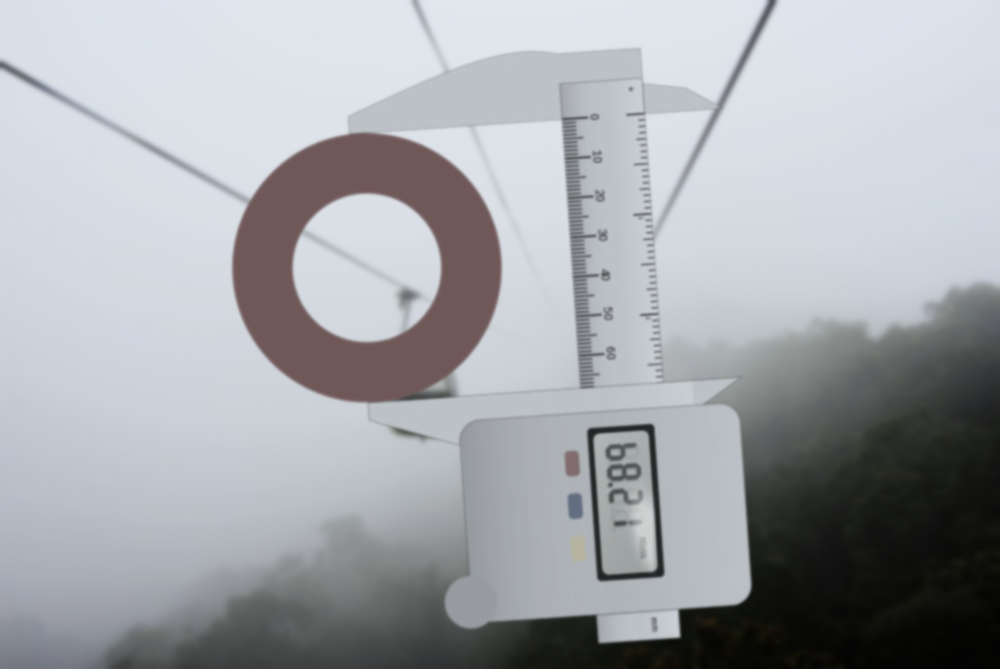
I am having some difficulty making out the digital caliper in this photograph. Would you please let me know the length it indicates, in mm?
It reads 68.21 mm
